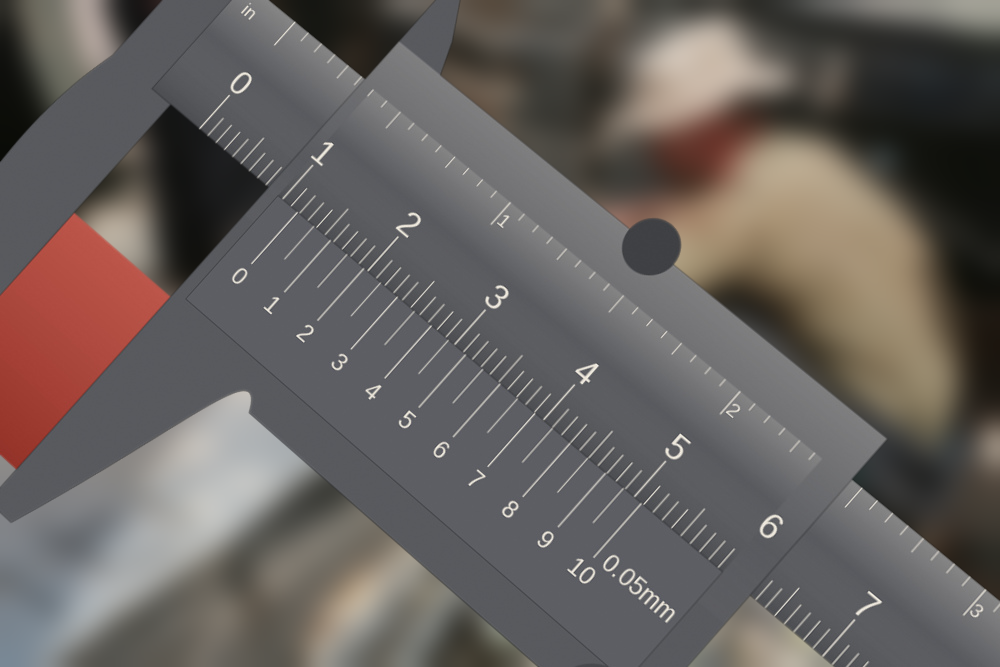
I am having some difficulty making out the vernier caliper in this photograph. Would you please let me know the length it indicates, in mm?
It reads 11.8 mm
